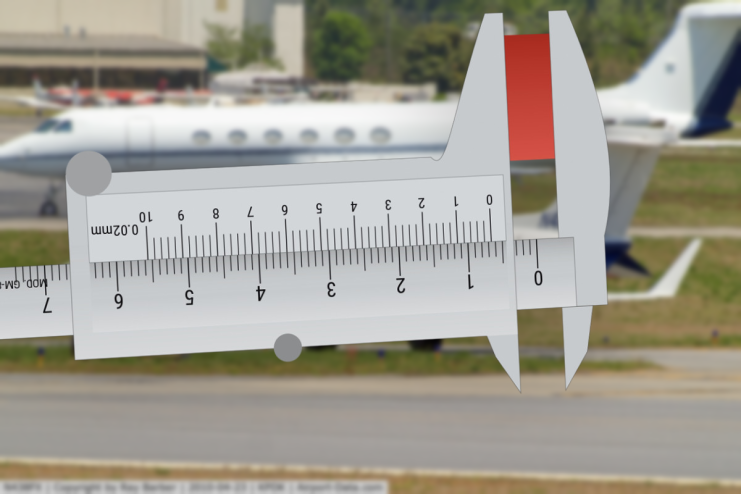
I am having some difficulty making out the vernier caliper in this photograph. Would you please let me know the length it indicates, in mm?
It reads 6.6 mm
